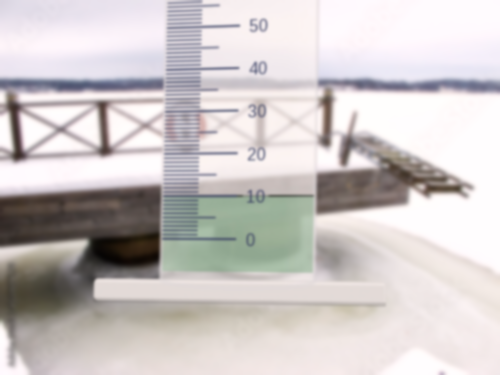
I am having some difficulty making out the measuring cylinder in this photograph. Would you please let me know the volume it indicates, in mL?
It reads 10 mL
